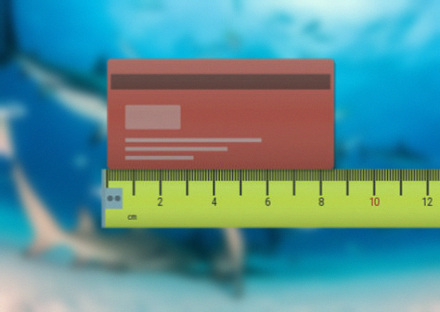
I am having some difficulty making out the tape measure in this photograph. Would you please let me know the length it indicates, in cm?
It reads 8.5 cm
